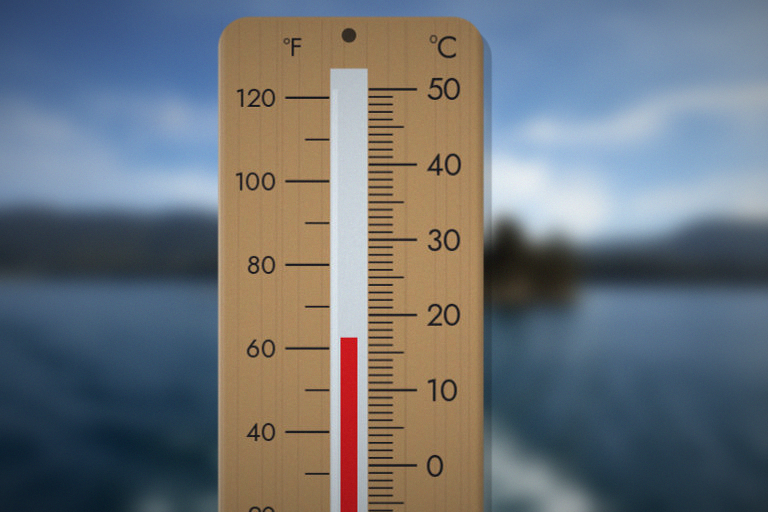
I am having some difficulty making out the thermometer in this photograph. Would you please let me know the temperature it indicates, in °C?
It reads 17 °C
